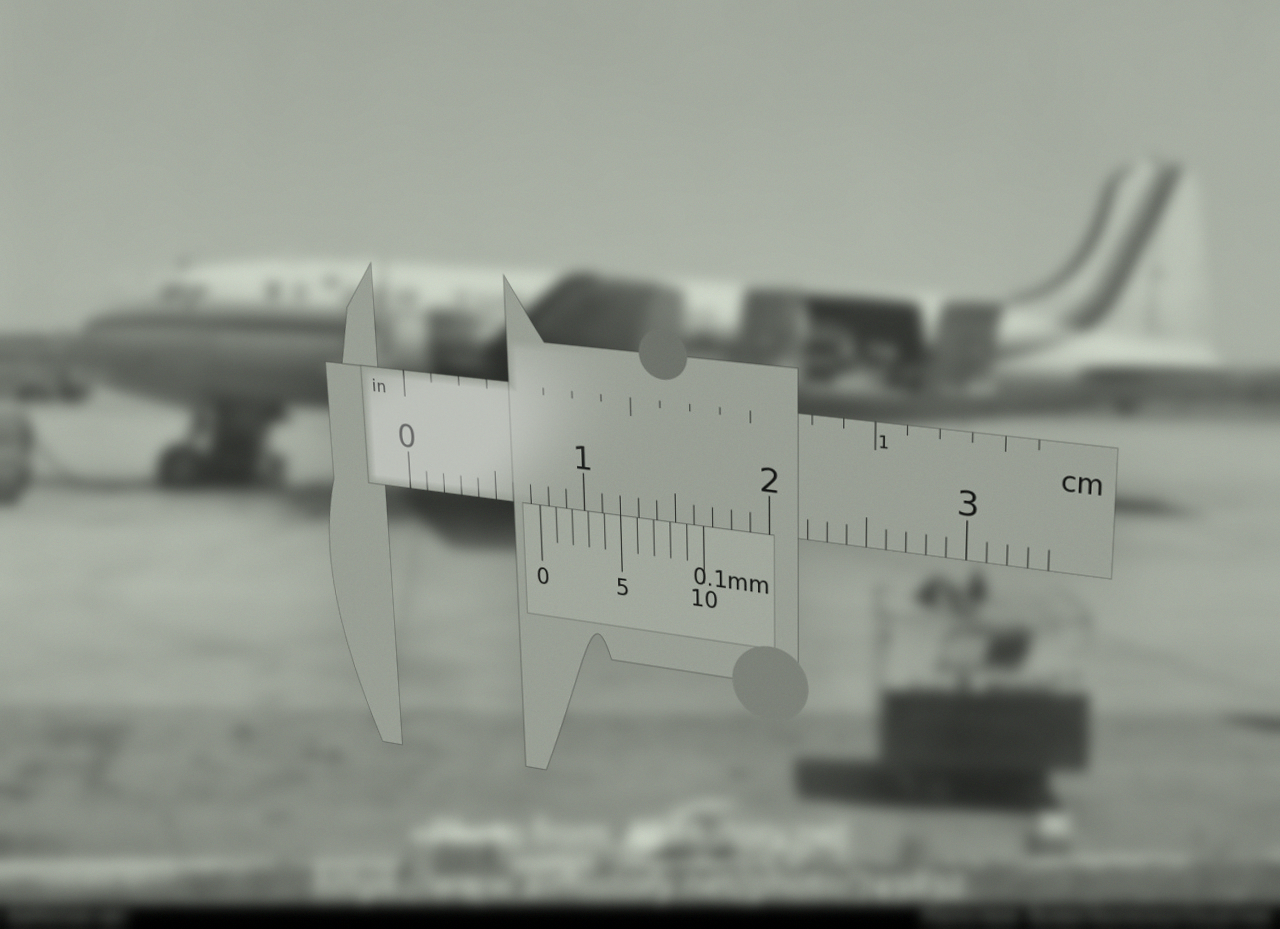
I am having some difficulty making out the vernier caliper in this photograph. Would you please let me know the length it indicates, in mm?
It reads 7.5 mm
